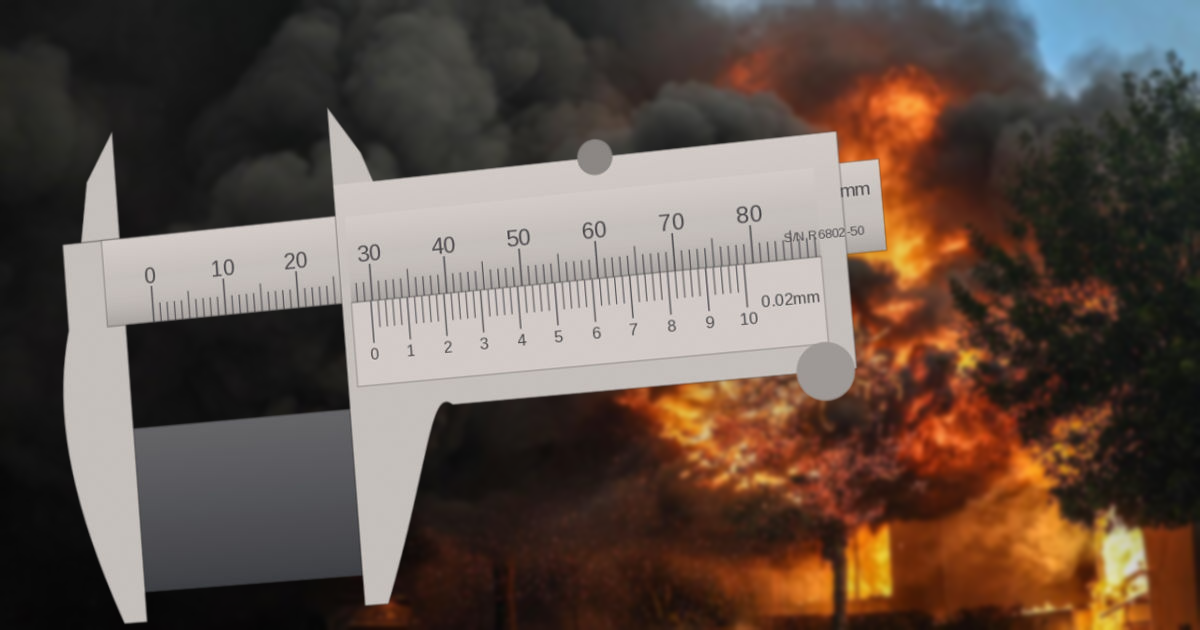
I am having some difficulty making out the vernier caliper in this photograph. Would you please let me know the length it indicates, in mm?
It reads 29.8 mm
